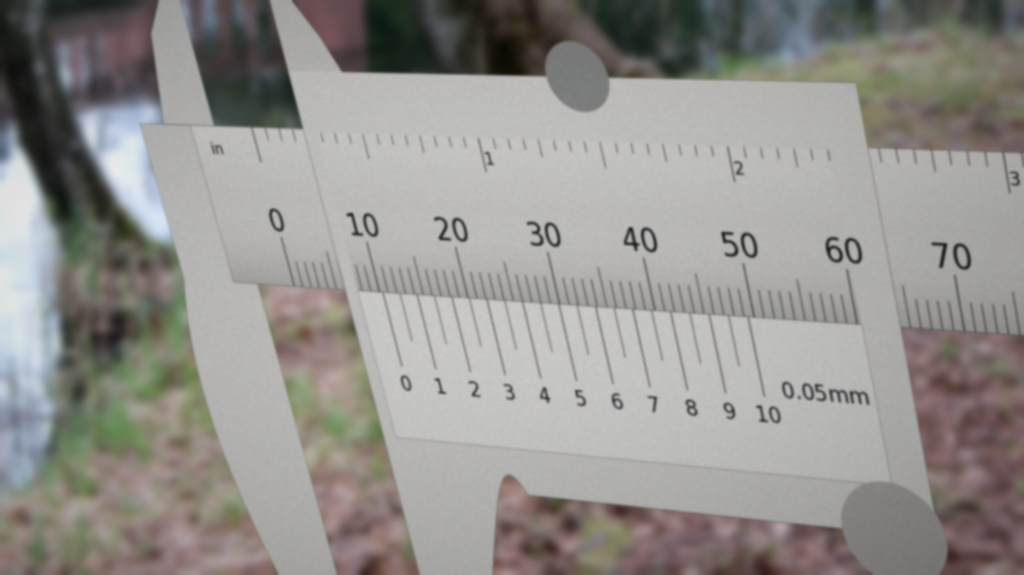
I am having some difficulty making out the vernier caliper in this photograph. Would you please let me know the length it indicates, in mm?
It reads 10.4 mm
